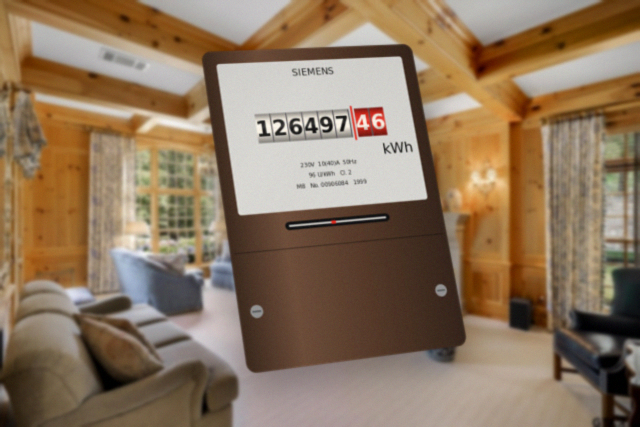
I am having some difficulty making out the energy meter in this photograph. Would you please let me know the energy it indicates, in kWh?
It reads 126497.46 kWh
